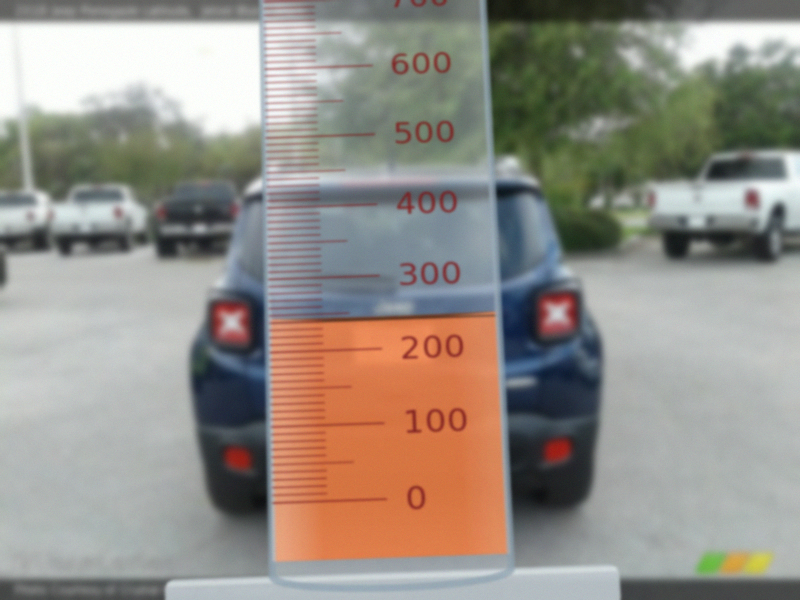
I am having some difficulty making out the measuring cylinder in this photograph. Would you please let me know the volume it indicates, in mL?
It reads 240 mL
